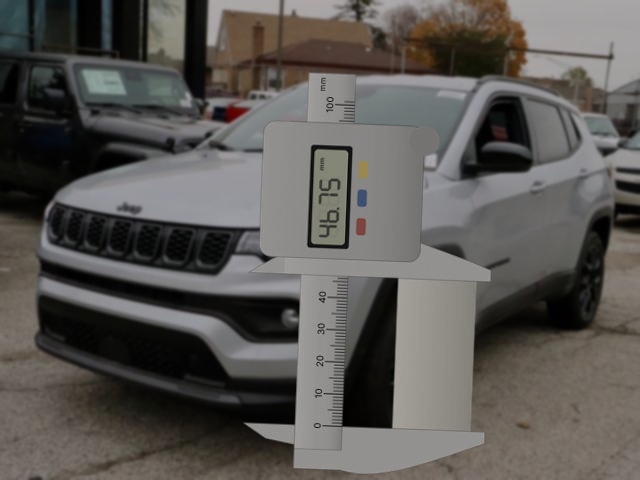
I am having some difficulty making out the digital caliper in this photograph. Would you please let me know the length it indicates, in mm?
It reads 46.75 mm
